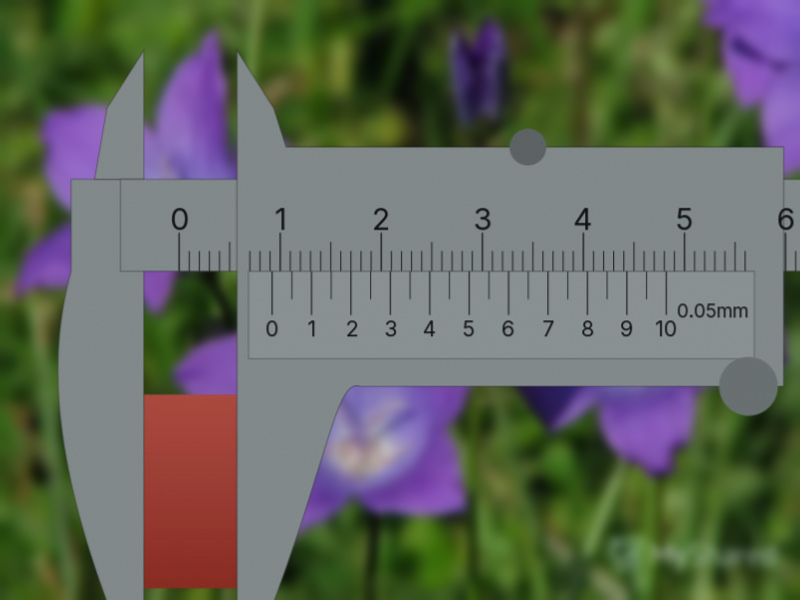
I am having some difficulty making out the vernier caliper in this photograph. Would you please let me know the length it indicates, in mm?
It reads 9.2 mm
